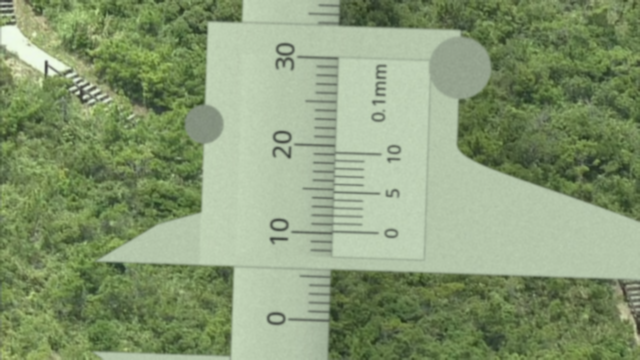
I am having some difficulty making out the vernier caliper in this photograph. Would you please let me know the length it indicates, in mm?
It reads 10.2 mm
